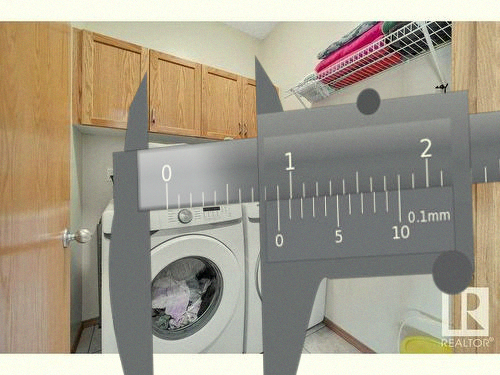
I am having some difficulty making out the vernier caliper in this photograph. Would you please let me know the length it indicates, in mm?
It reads 9.0 mm
